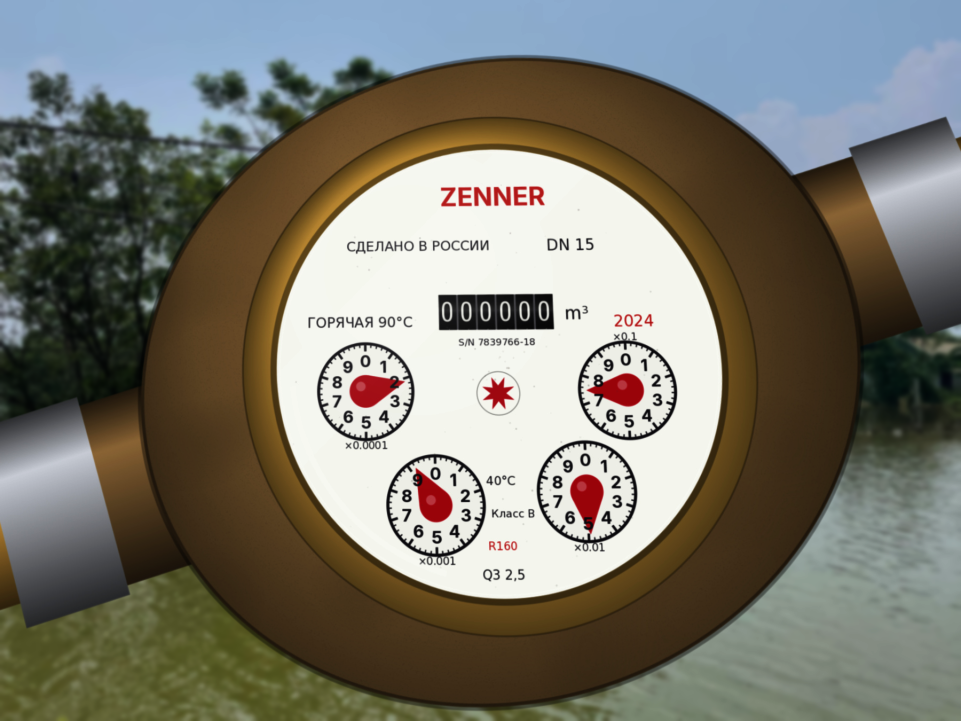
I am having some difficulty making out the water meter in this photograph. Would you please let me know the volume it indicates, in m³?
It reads 0.7492 m³
